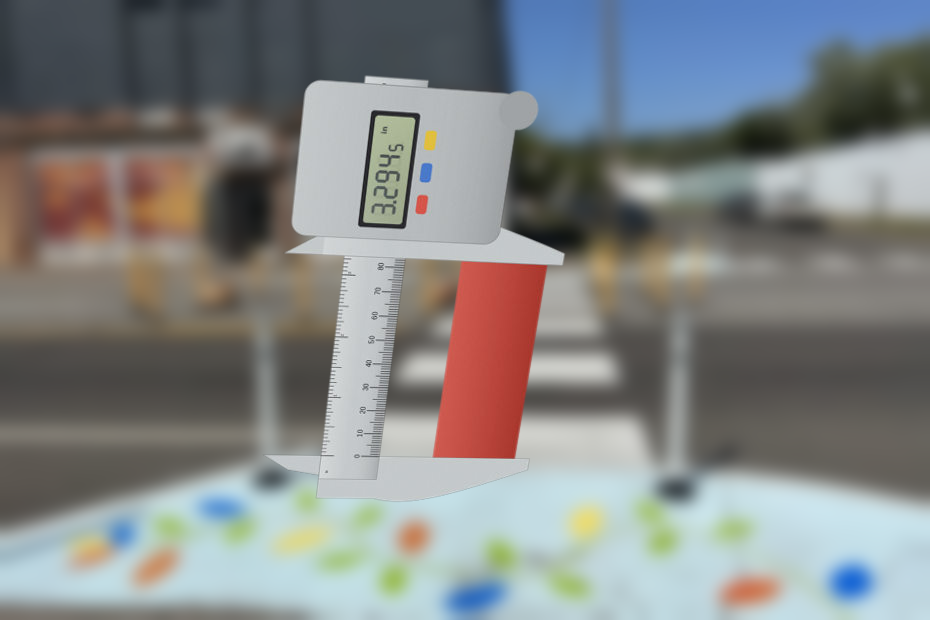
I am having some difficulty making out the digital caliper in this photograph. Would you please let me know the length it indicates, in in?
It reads 3.2945 in
